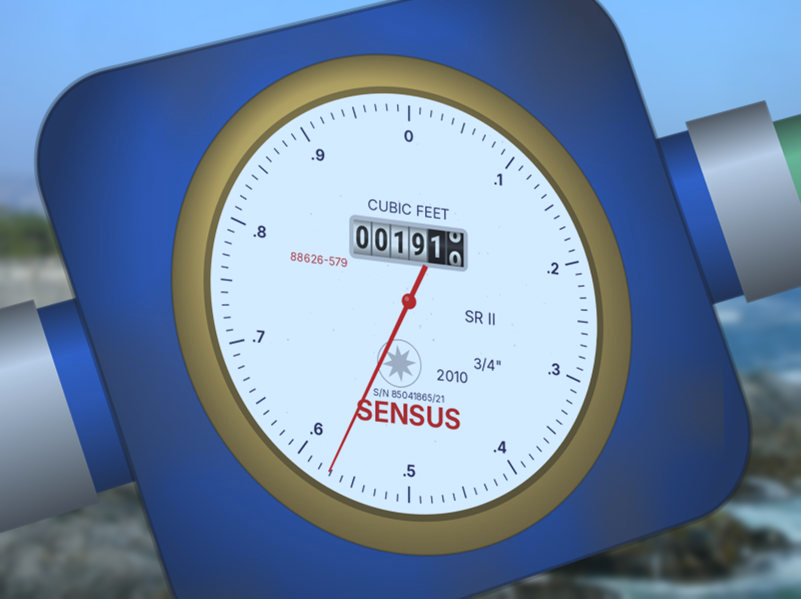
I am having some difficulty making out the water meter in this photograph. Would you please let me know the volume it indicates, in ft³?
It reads 1918.57 ft³
